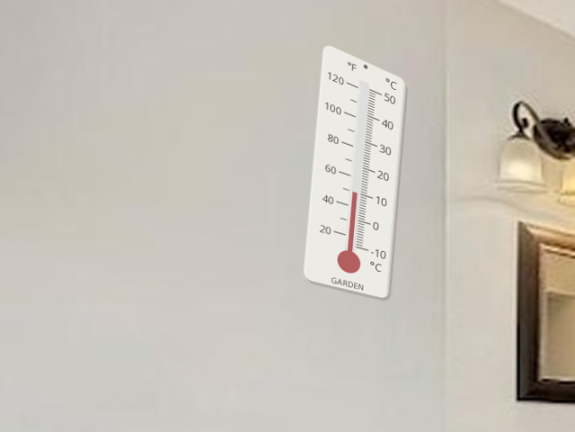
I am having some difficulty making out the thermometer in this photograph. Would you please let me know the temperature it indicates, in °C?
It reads 10 °C
